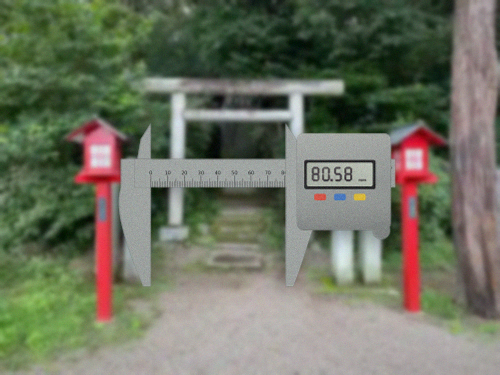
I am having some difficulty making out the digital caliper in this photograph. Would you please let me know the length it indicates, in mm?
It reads 80.58 mm
